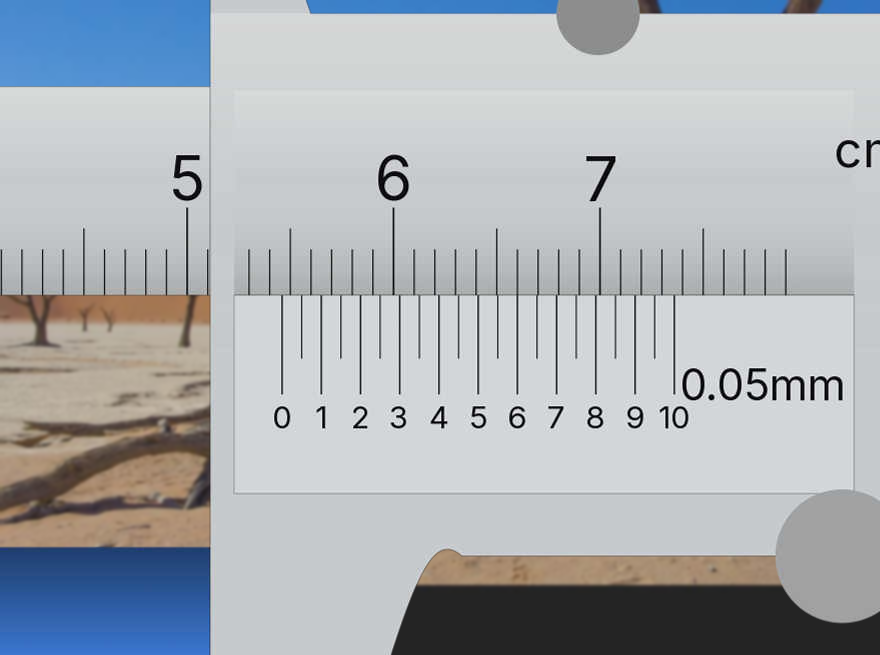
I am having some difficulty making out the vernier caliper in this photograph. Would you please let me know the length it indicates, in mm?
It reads 54.6 mm
